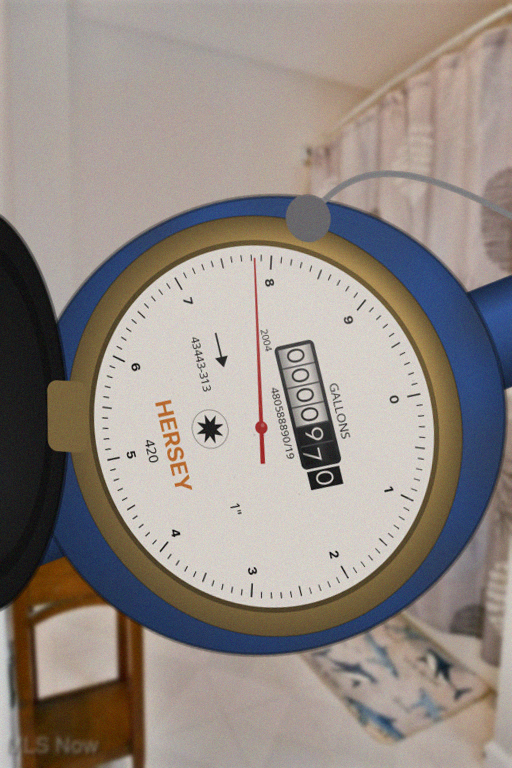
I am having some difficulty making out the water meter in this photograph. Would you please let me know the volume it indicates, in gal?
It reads 967.8 gal
